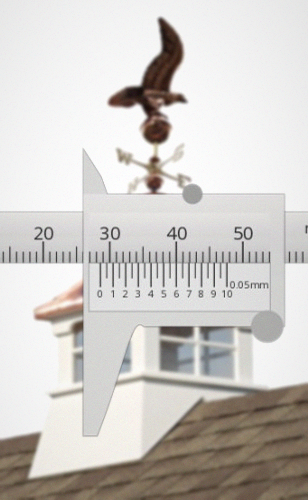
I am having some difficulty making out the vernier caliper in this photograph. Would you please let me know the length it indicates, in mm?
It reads 28.6 mm
